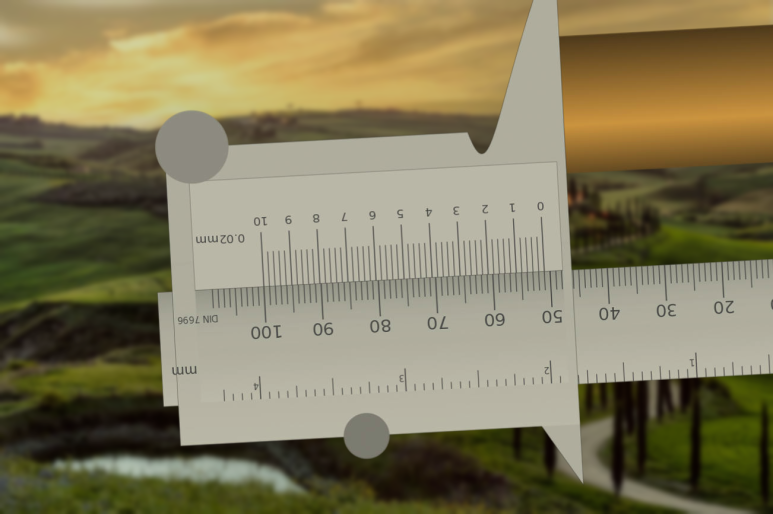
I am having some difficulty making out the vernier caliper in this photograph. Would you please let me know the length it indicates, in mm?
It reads 51.0 mm
